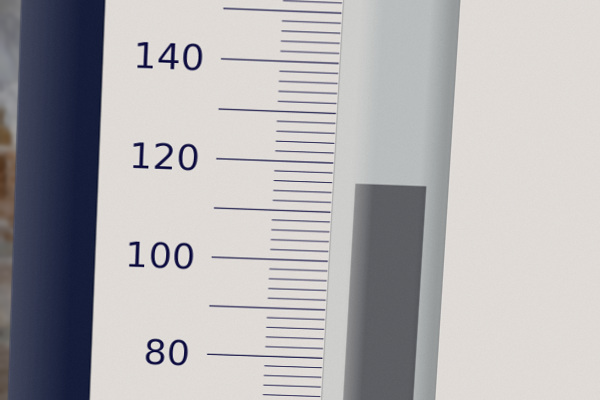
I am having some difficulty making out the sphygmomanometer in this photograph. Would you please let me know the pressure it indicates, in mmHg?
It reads 116 mmHg
